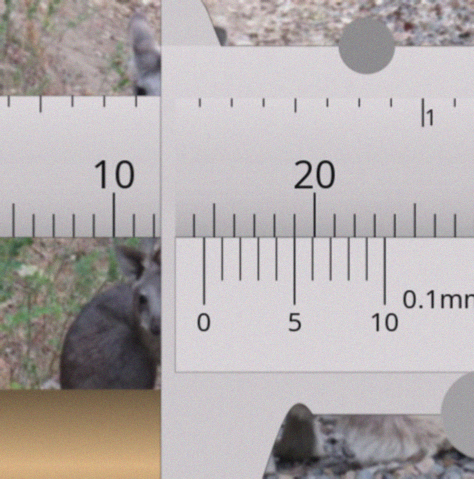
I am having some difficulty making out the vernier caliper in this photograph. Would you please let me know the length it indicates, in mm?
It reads 14.5 mm
